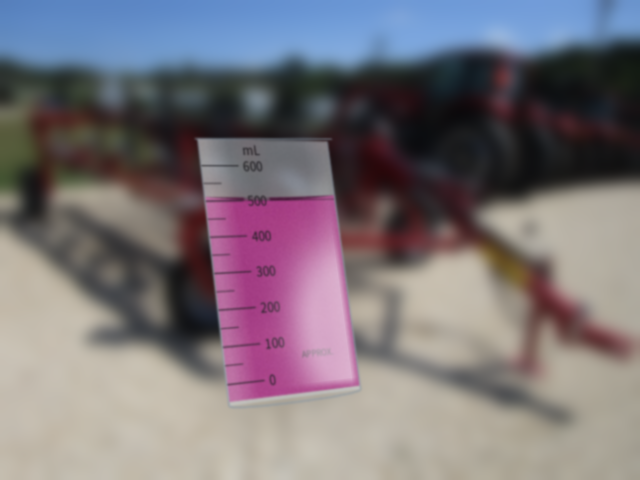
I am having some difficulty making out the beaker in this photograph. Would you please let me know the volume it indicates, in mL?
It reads 500 mL
